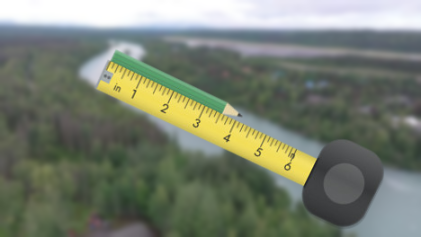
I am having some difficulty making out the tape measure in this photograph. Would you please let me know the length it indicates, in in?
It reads 4.125 in
